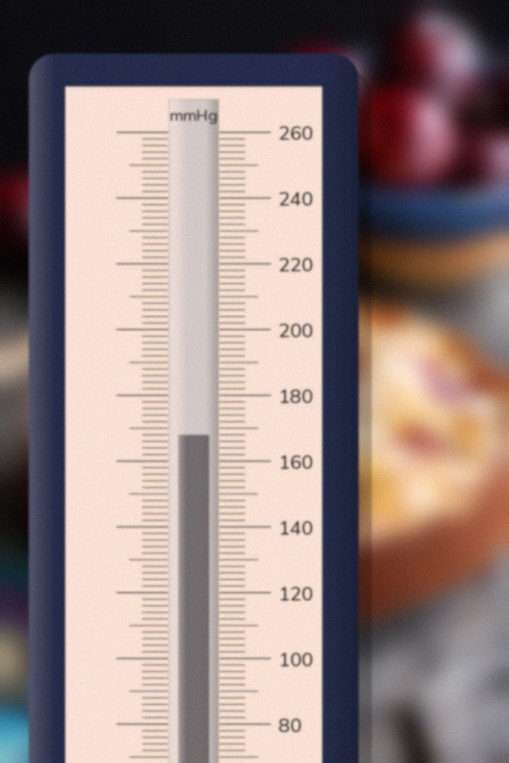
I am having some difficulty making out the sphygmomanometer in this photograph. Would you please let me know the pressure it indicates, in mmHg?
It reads 168 mmHg
